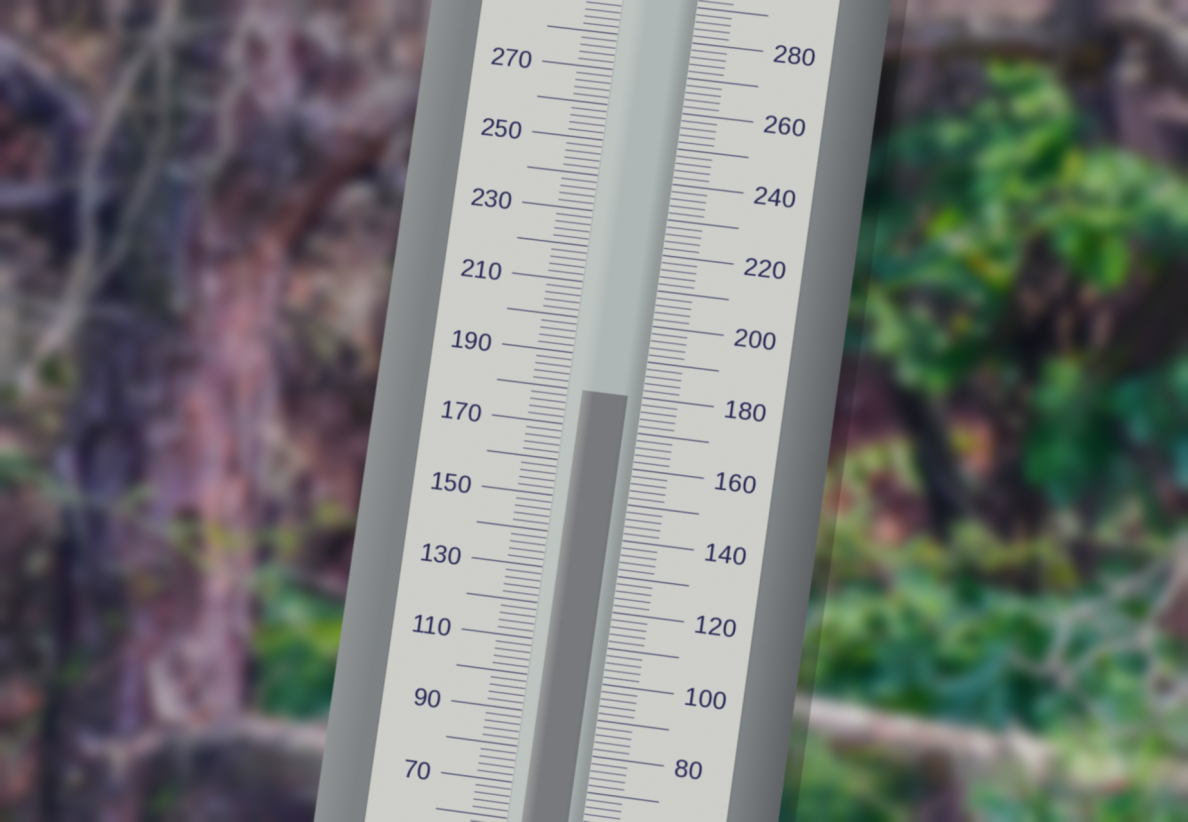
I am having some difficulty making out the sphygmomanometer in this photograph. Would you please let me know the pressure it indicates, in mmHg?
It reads 180 mmHg
